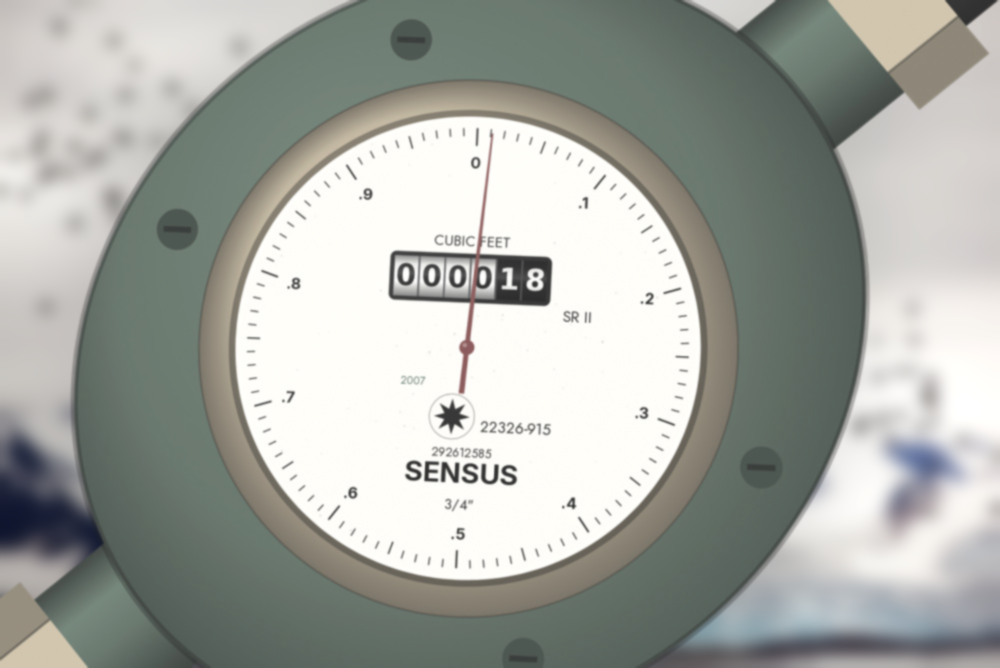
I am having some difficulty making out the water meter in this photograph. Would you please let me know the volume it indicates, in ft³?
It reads 18.01 ft³
